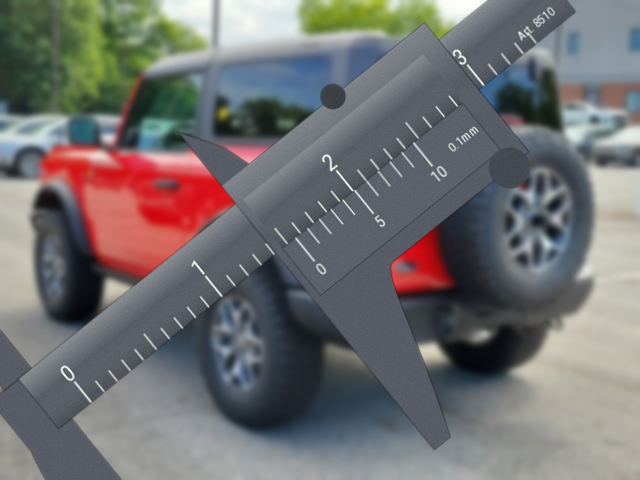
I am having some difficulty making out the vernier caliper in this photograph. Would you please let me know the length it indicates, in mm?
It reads 15.6 mm
